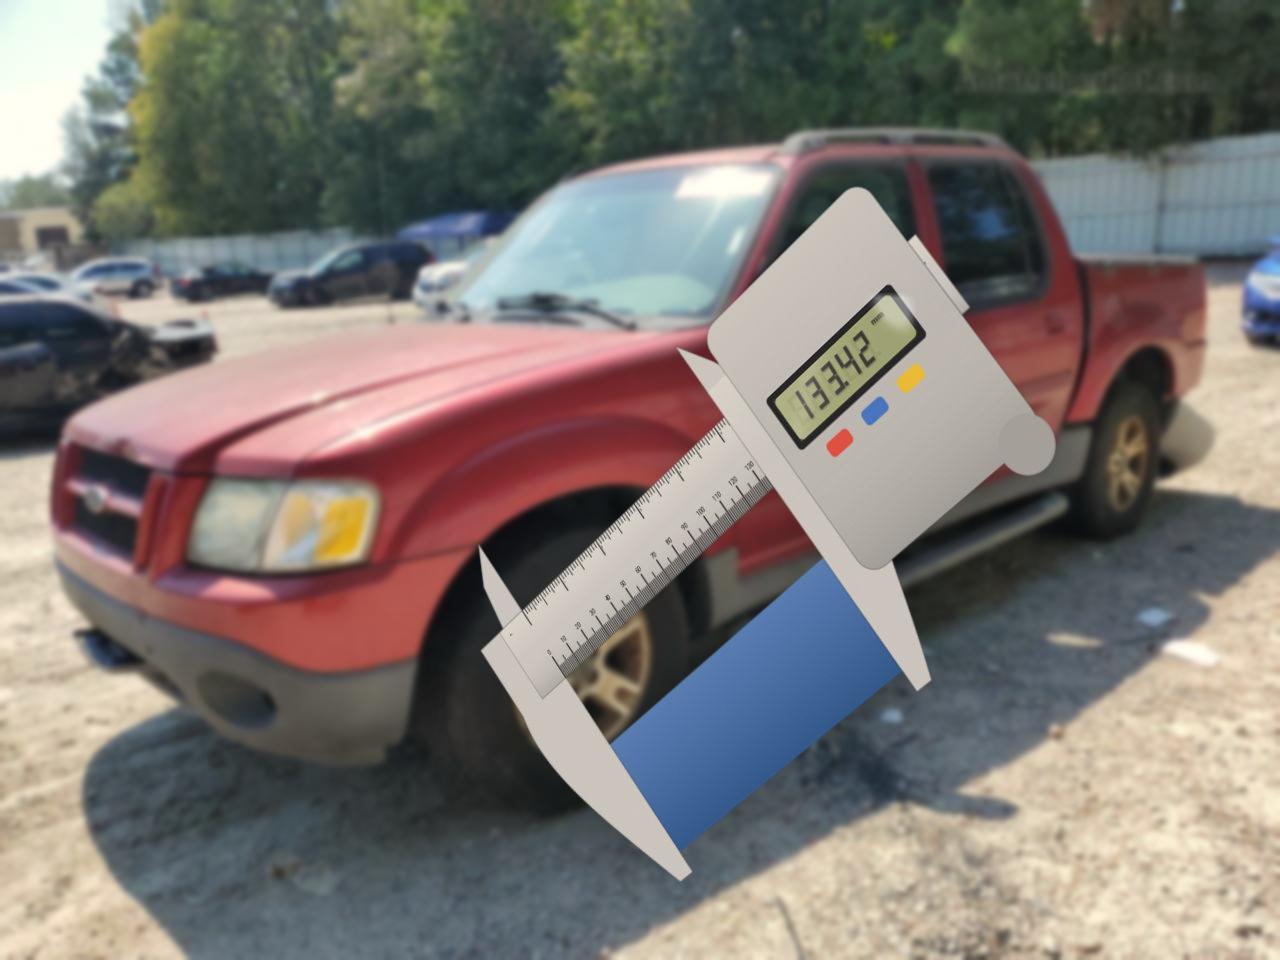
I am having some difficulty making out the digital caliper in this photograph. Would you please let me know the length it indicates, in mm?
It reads 133.42 mm
